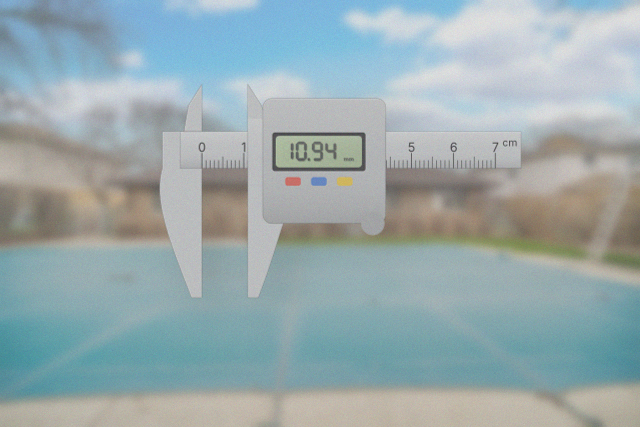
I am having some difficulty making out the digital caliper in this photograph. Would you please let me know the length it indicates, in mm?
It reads 10.94 mm
